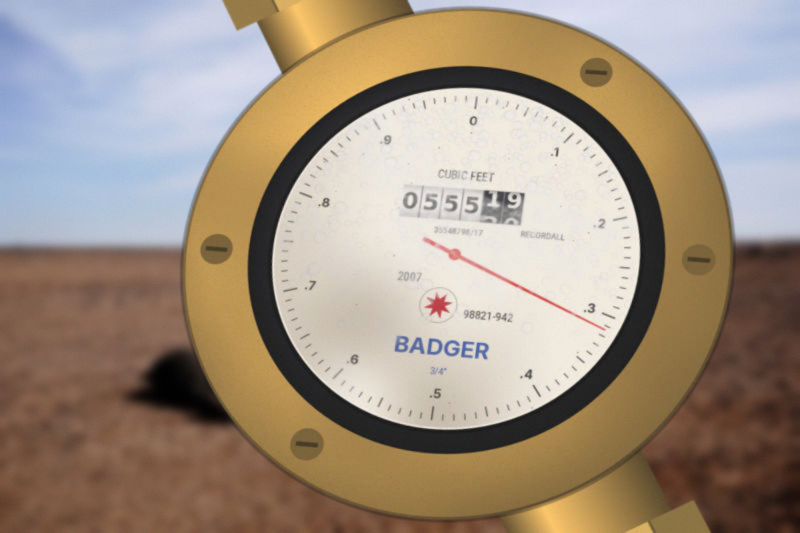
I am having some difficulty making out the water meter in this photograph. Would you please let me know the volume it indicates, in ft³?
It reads 55519.31 ft³
